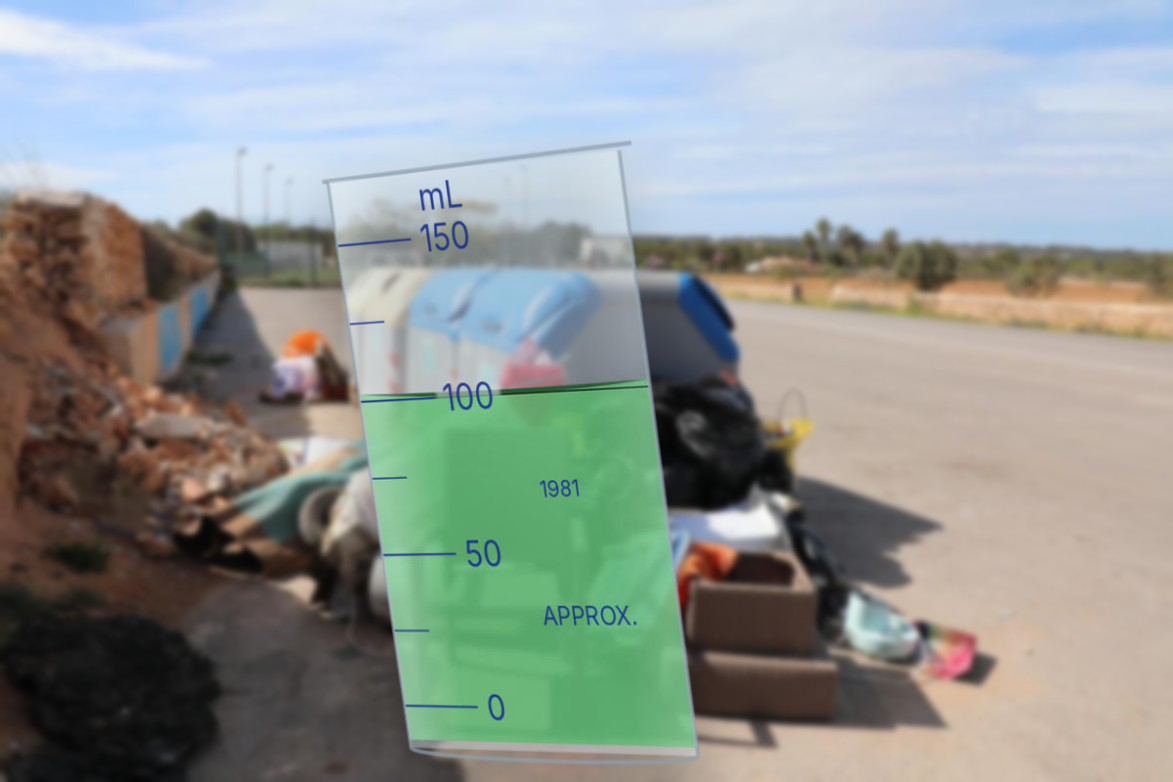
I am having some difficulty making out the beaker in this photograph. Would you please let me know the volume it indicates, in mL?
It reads 100 mL
